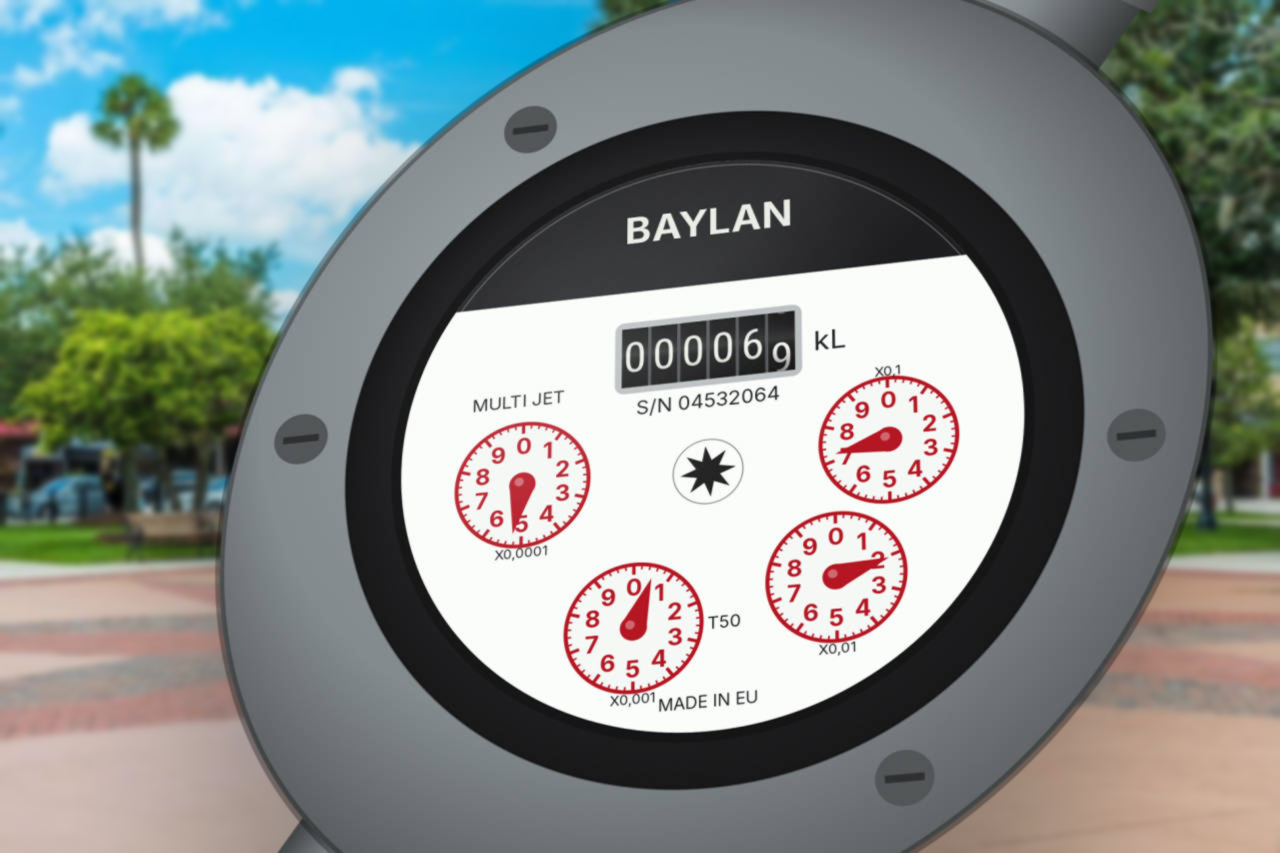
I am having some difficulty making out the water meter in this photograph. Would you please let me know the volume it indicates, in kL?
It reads 68.7205 kL
